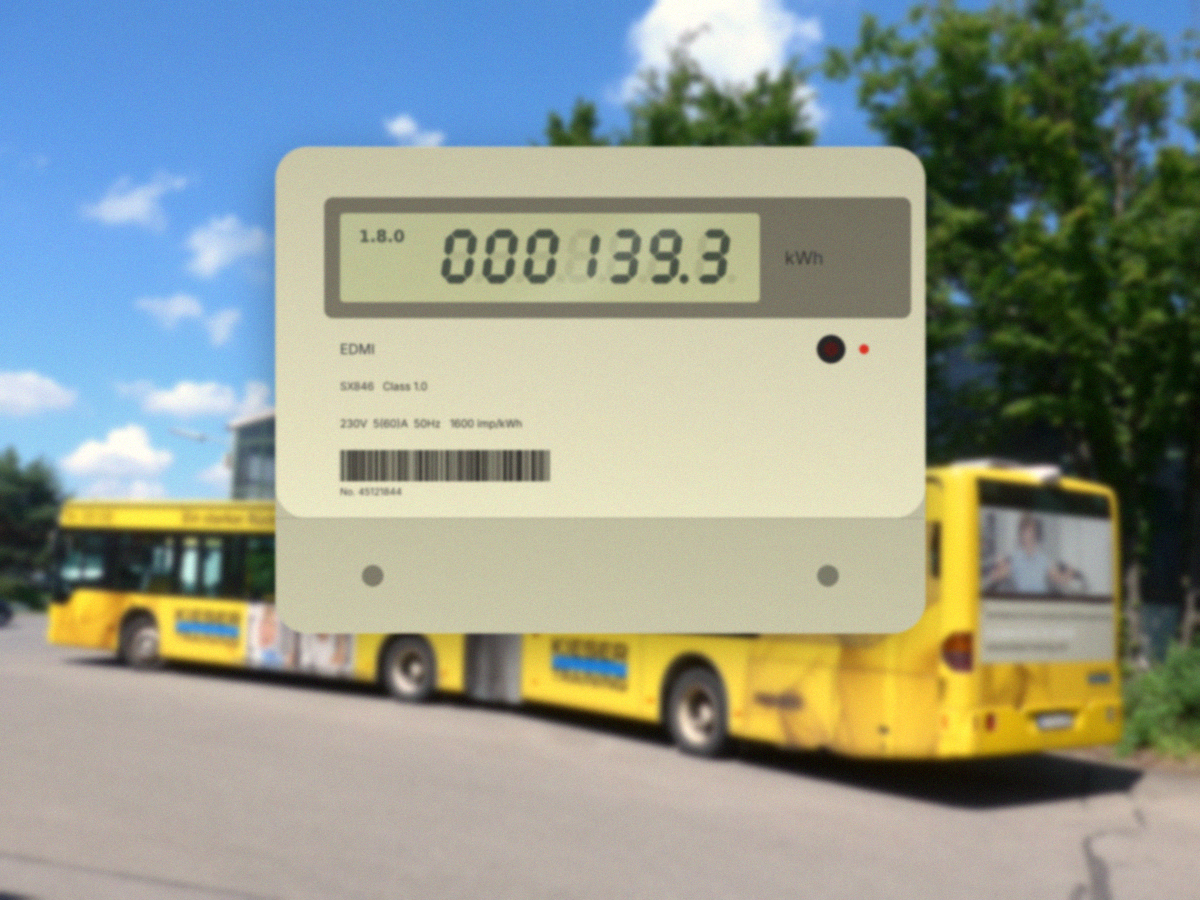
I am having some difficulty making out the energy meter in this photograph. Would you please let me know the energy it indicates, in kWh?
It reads 139.3 kWh
